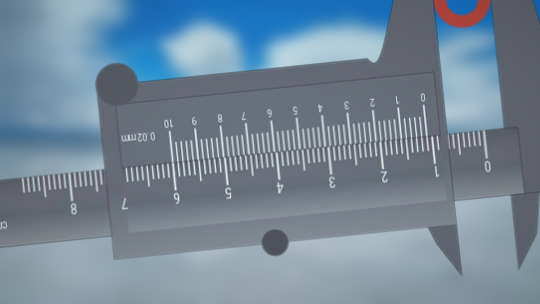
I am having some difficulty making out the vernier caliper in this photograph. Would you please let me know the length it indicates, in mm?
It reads 11.0 mm
